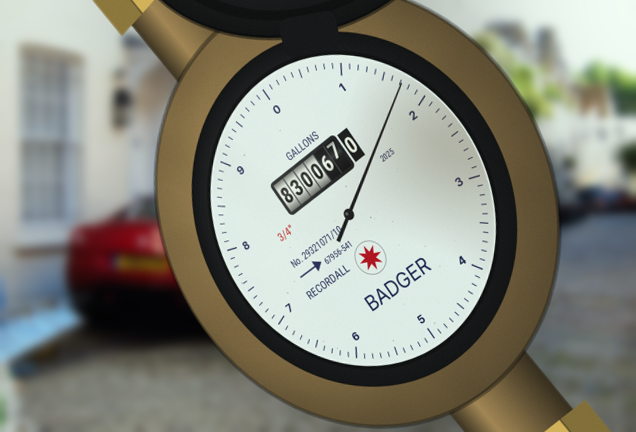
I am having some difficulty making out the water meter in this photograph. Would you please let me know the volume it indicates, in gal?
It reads 8300671.7 gal
